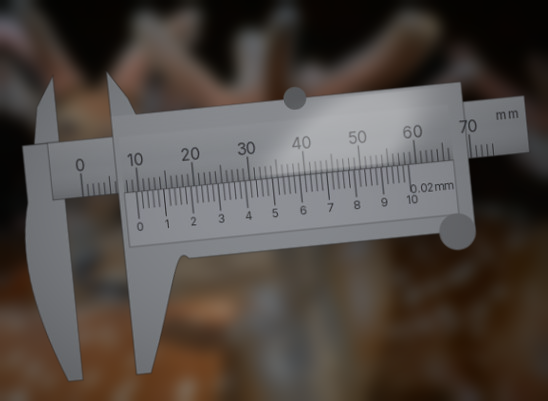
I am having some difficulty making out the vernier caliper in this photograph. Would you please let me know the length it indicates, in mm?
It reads 9.6 mm
